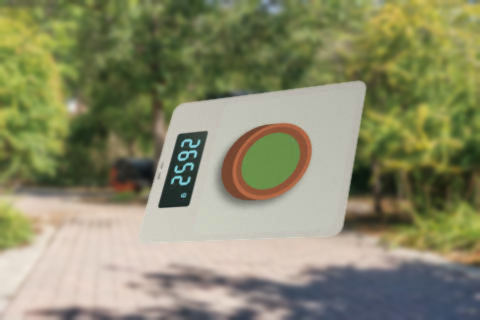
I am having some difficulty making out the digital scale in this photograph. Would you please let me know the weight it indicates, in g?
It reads 2652 g
